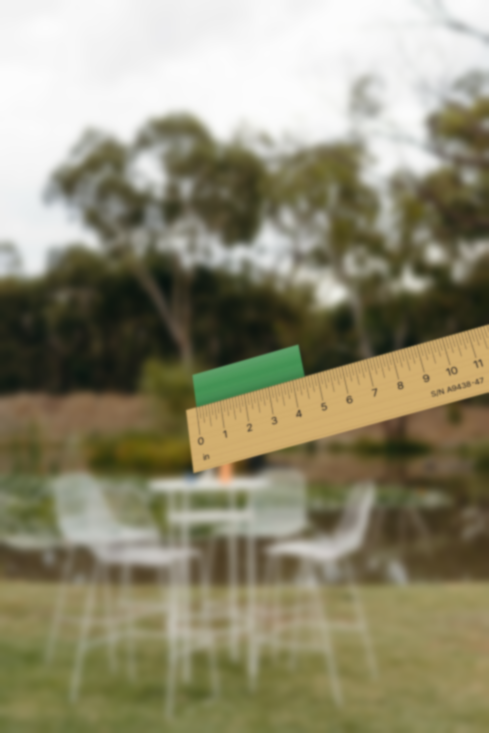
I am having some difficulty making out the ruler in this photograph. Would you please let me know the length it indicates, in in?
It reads 4.5 in
